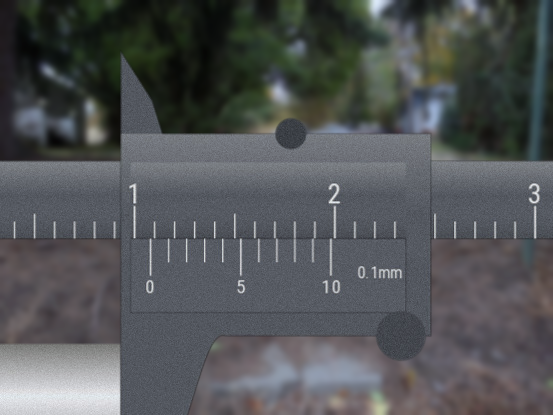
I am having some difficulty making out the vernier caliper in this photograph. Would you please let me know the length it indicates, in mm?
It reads 10.8 mm
